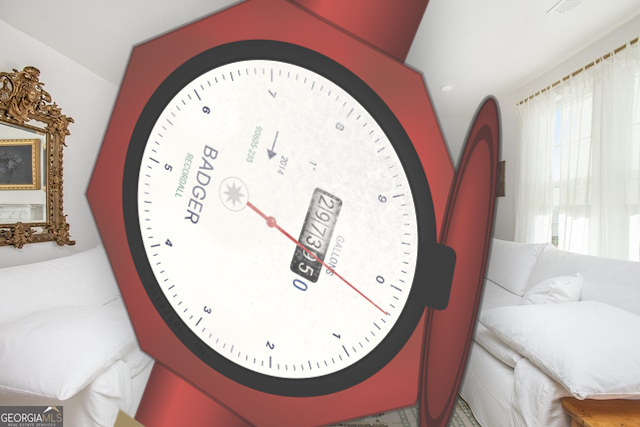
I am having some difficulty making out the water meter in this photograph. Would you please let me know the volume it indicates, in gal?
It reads 2973950.3 gal
